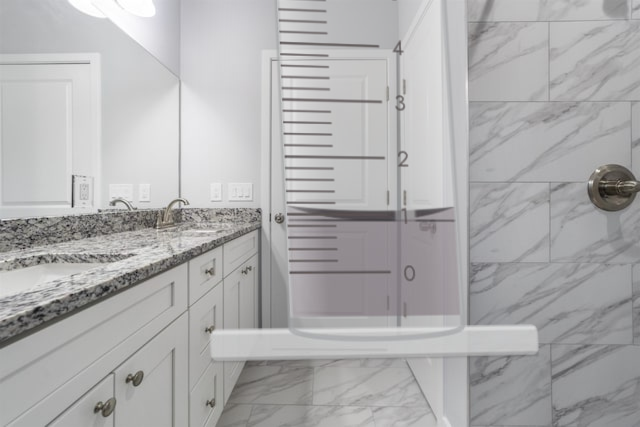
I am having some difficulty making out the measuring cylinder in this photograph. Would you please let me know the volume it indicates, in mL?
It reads 0.9 mL
